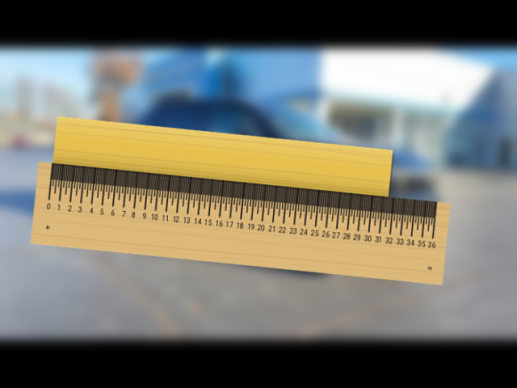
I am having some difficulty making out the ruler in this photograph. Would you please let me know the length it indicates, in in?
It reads 31.5 in
